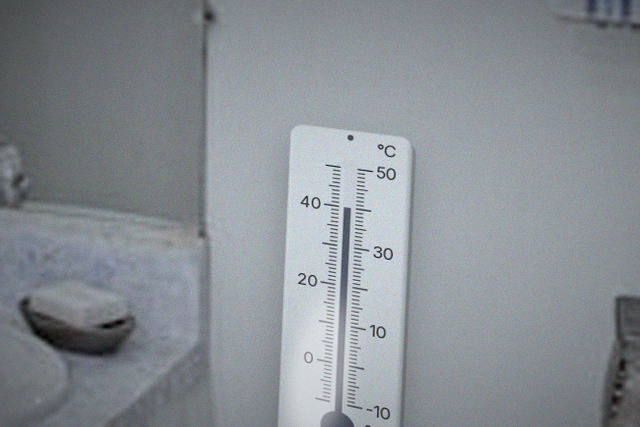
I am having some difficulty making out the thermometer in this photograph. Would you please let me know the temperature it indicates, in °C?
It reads 40 °C
